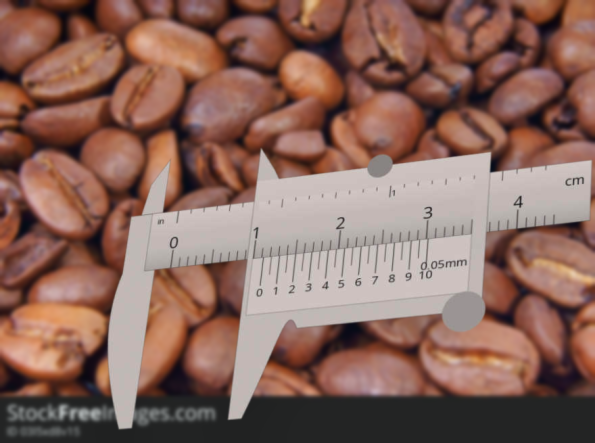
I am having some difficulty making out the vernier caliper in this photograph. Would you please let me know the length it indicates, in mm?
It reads 11.2 mm
